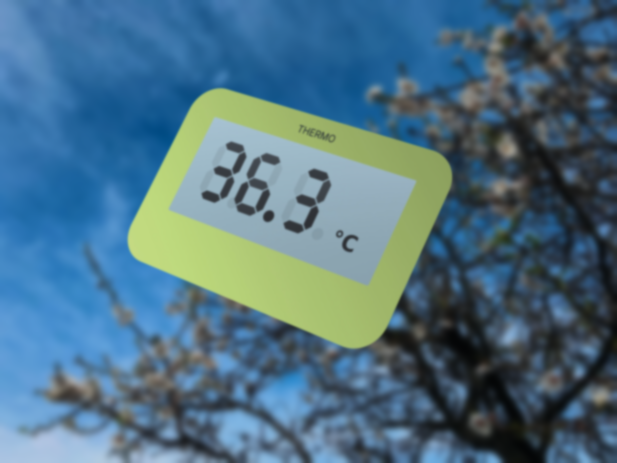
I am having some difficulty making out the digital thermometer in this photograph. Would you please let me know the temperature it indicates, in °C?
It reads 36.3 °C
